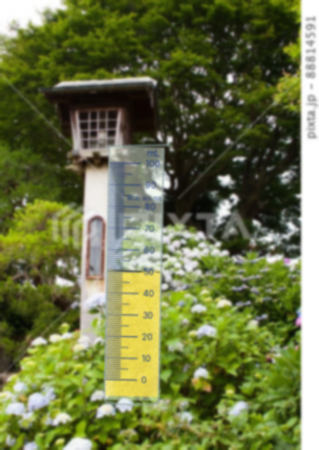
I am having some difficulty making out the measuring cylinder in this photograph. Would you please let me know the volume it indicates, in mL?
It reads 50 mL
